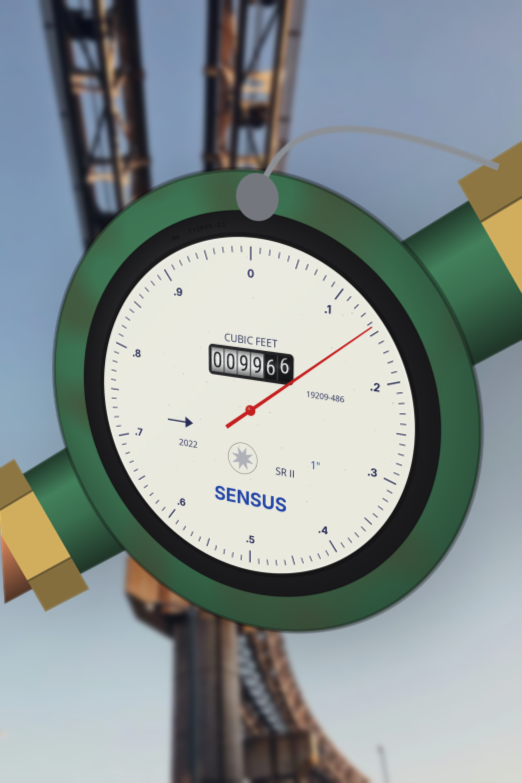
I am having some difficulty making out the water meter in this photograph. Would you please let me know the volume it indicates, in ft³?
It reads 9966.14 ft³
